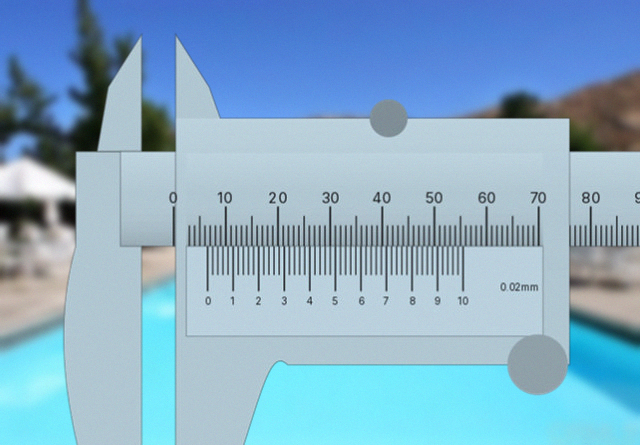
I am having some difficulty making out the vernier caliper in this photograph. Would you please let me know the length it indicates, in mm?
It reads 6.5 mm
